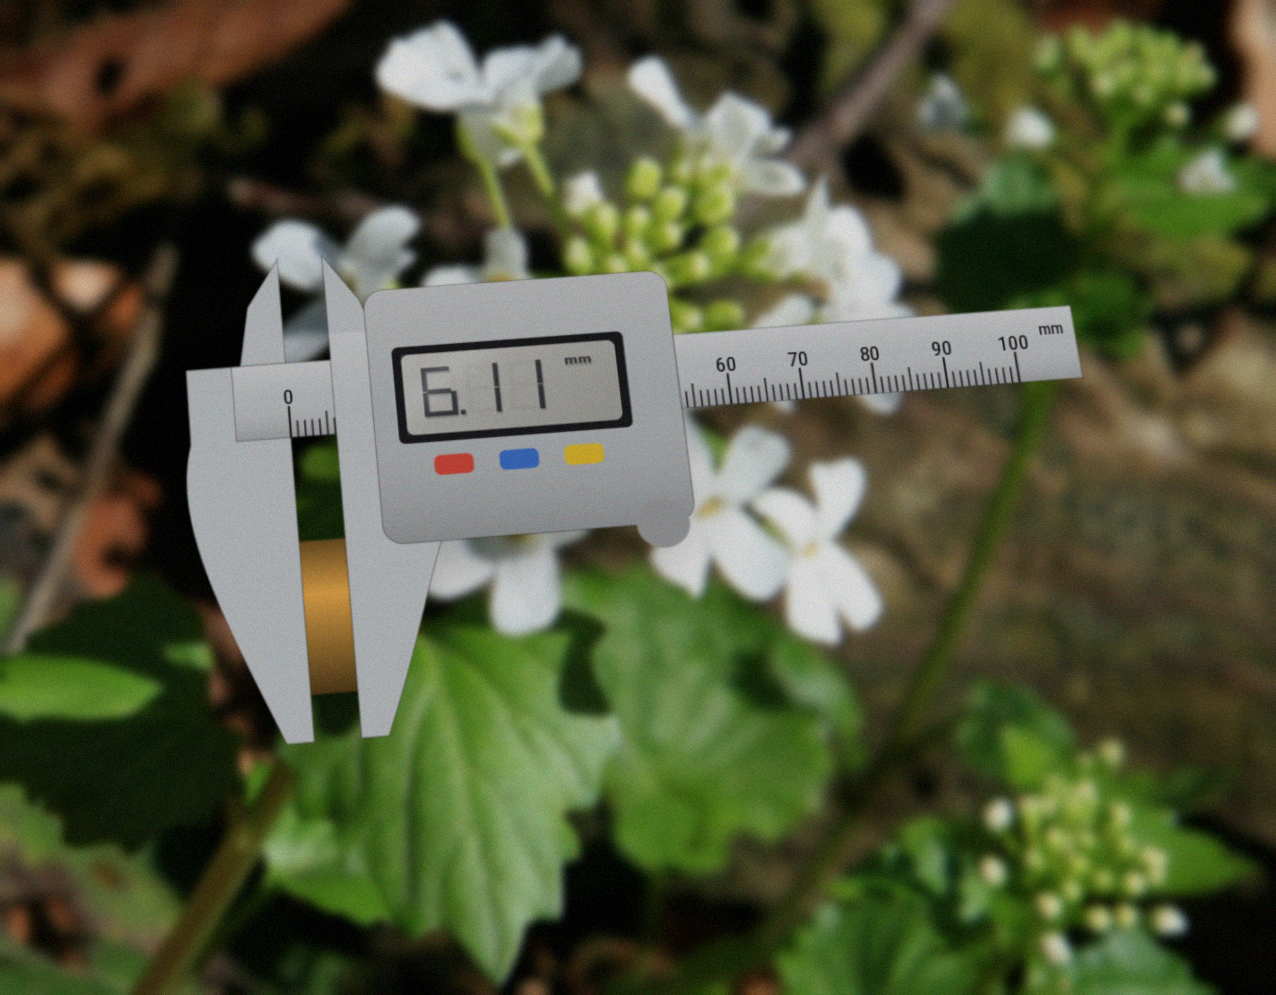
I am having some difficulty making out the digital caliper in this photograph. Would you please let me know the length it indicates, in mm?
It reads 6.11 mm
